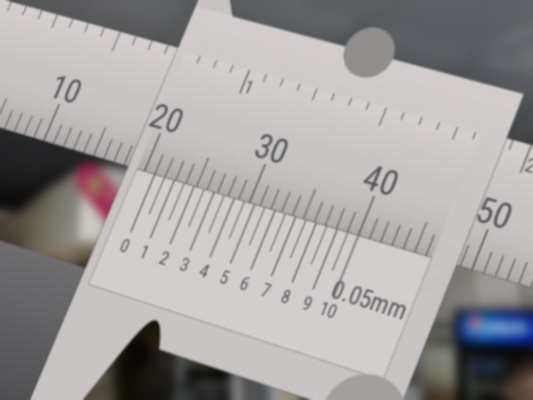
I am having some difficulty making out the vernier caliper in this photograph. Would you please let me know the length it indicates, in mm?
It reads 21.0 mm
